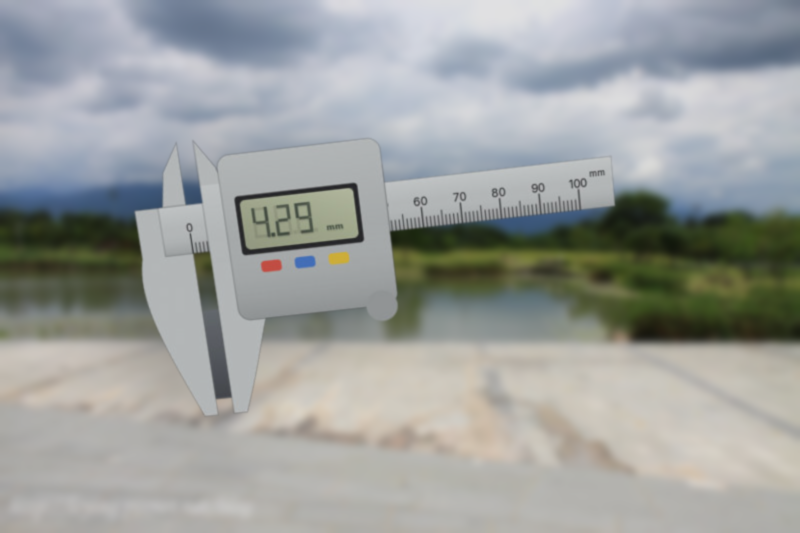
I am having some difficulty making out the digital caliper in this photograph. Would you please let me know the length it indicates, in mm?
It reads 4.29 mm
